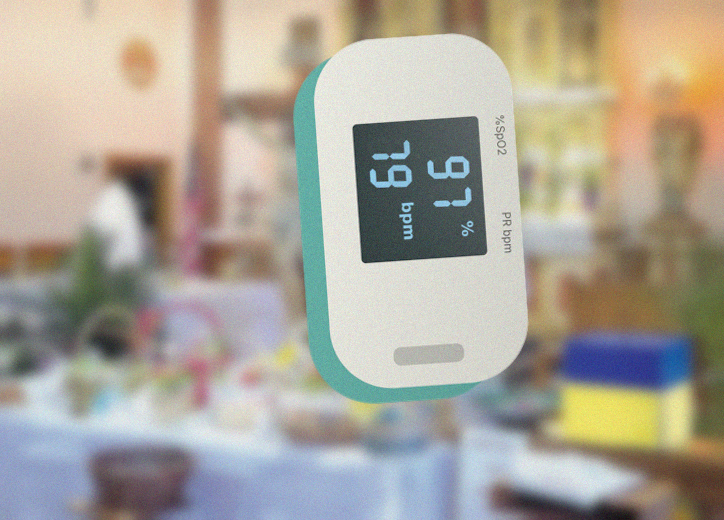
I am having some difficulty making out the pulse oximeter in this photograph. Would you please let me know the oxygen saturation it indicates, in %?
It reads 97 %
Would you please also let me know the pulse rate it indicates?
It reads 79 bpm
